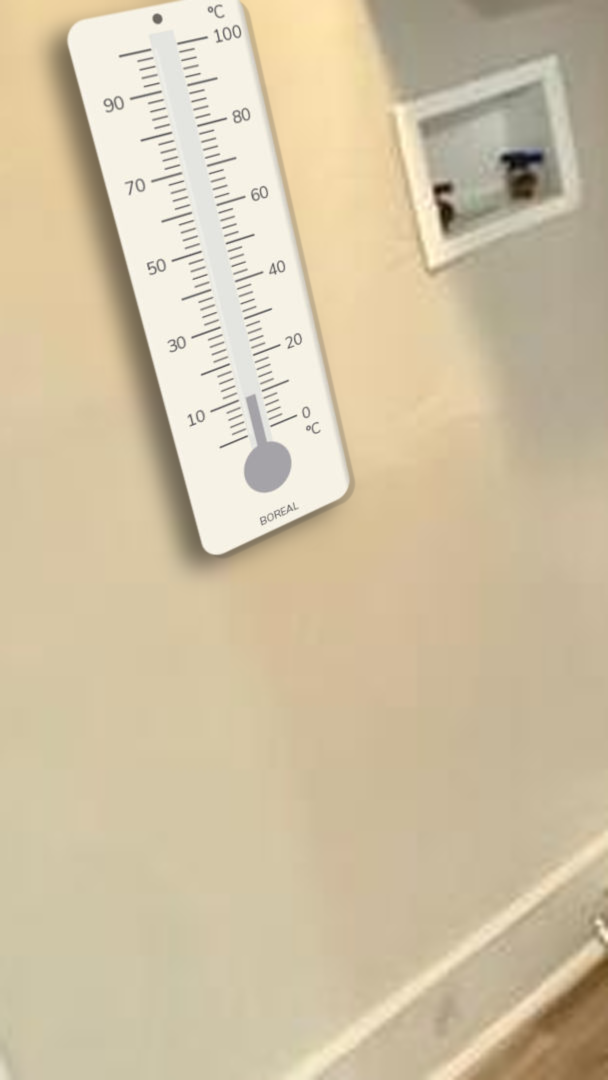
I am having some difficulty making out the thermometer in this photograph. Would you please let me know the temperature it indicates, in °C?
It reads 10 °C
